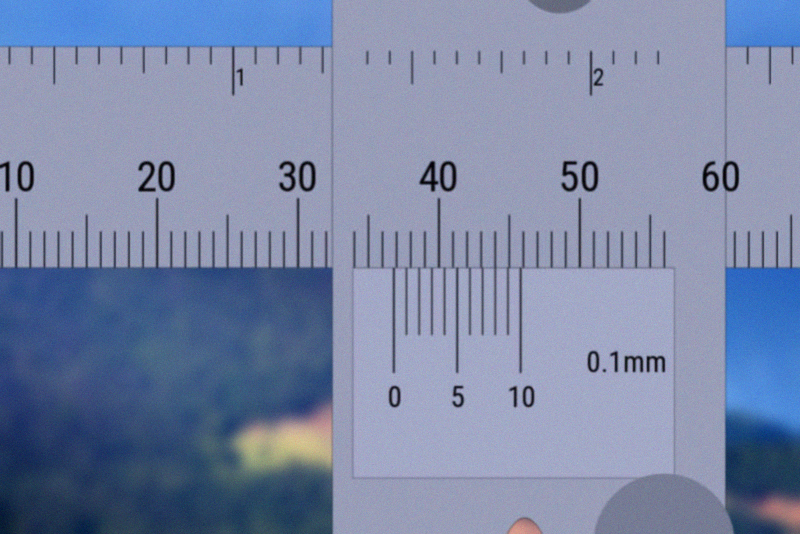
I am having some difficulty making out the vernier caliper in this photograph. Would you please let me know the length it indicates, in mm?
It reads 36.8 mm
